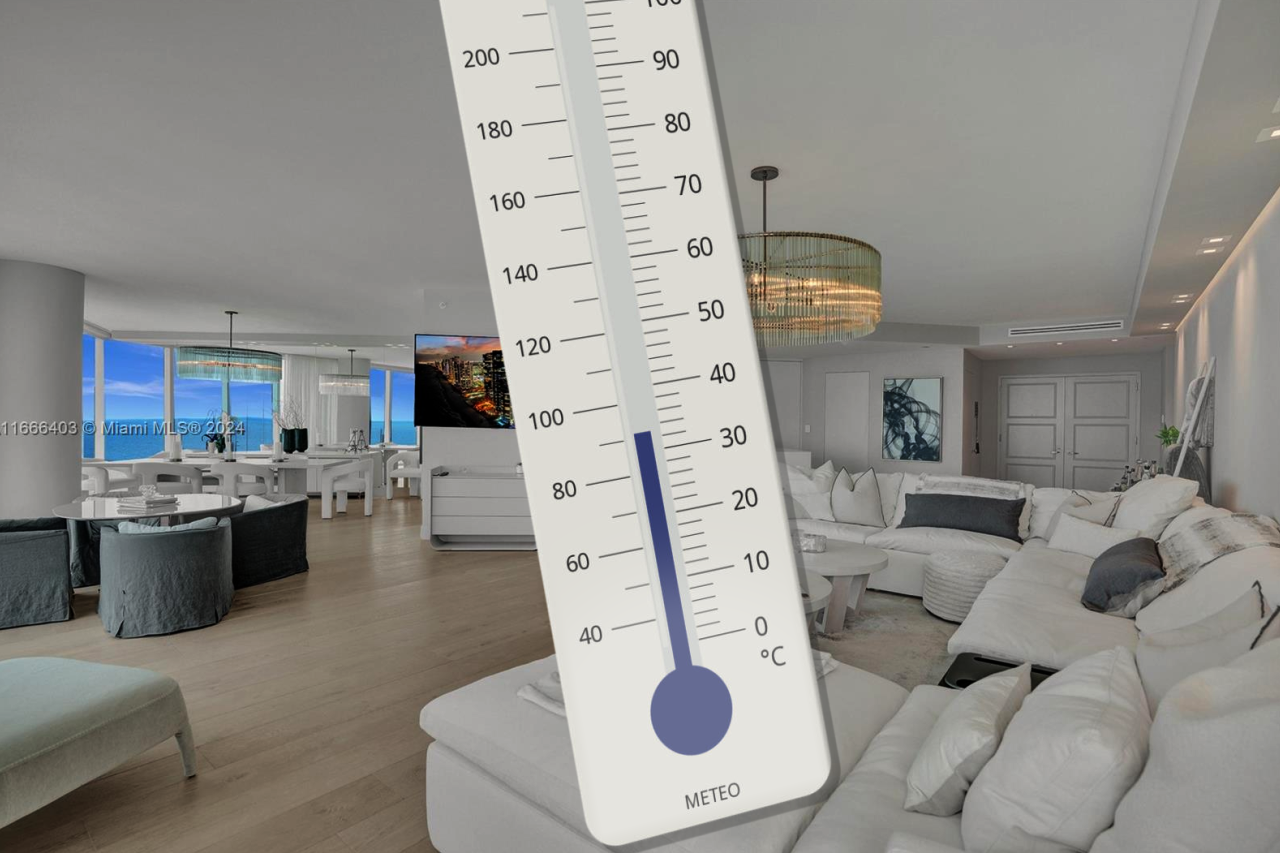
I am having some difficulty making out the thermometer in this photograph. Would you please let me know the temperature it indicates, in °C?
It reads 33 °C
